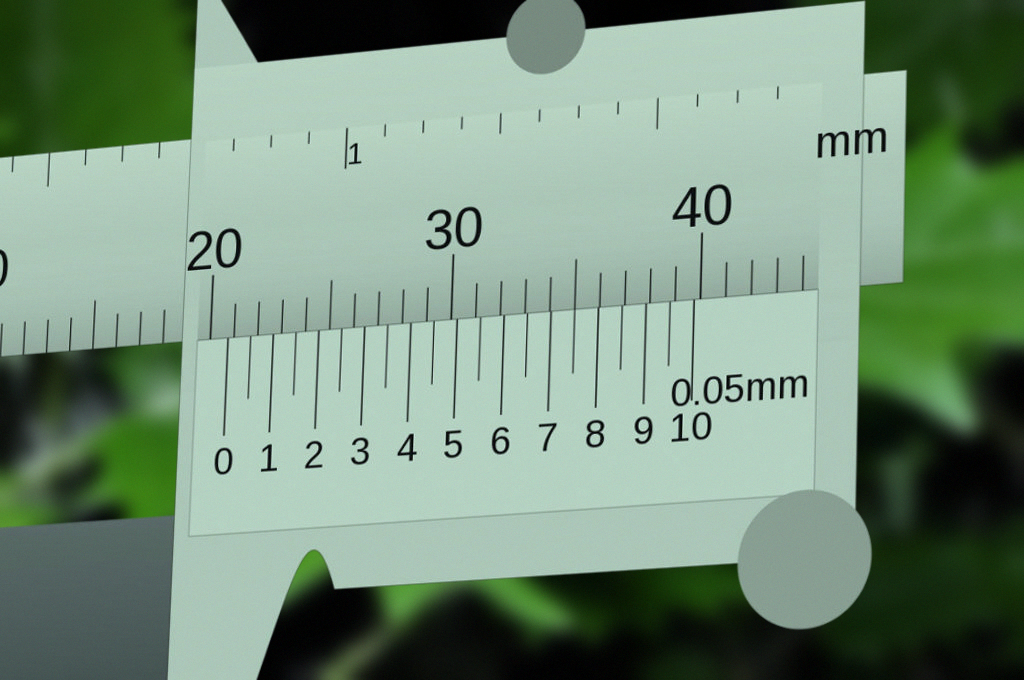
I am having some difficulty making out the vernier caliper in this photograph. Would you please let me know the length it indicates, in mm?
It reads 20.75 mm
